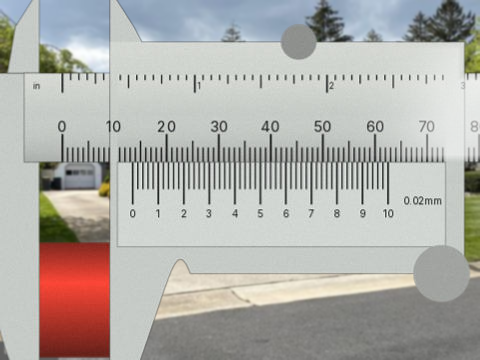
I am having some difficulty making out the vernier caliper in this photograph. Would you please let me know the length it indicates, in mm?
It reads 13.5 mm
